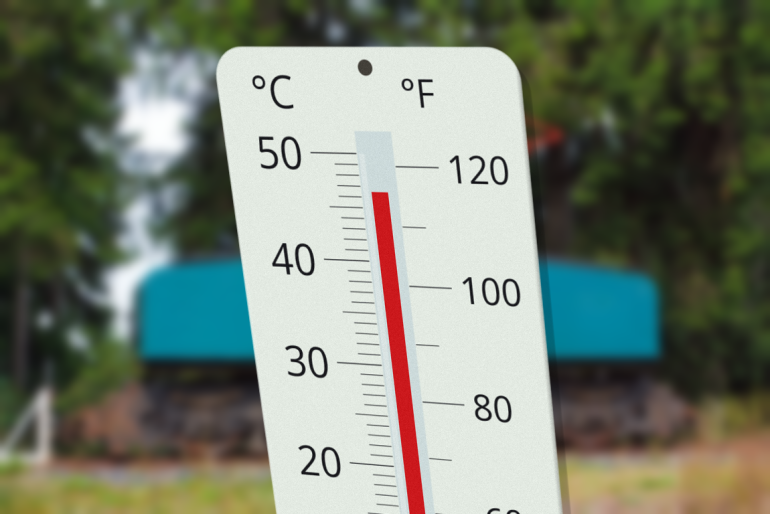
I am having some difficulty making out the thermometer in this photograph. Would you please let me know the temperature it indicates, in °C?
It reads 46.5 °C
